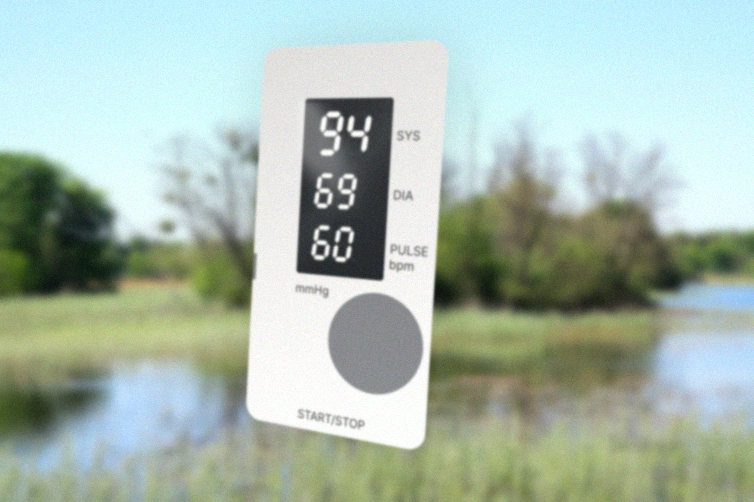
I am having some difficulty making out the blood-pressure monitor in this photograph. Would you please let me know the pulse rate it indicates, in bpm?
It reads 60 bpm
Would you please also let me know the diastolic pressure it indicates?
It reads 69 mmHg
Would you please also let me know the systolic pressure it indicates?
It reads 94 mmHg
